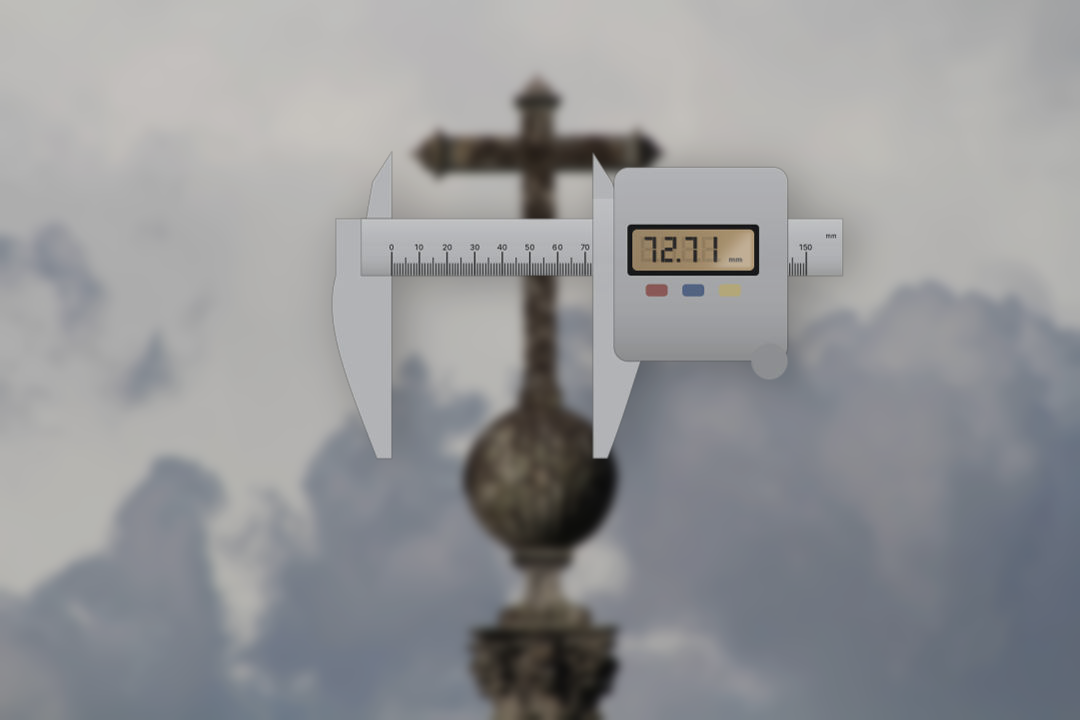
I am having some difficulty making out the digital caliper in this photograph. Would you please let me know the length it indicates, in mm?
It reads 72.71 mm
